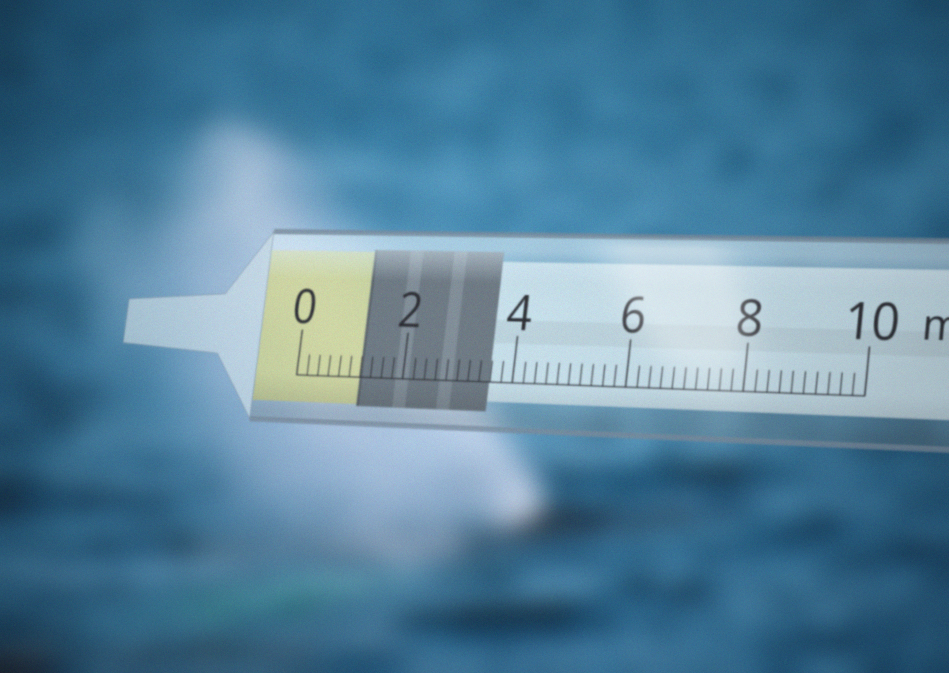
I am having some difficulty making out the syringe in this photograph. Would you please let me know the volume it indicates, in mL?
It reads 1.2 mL
